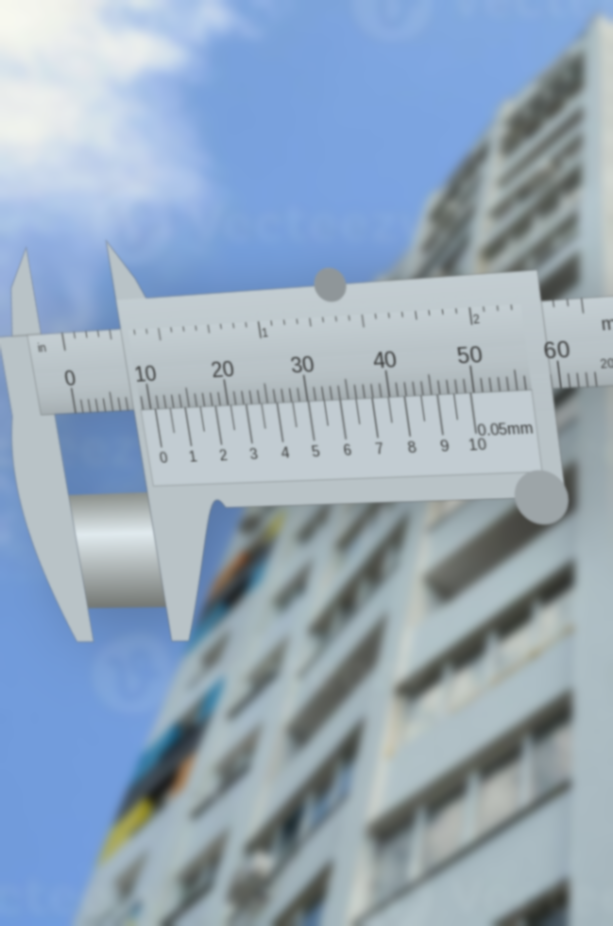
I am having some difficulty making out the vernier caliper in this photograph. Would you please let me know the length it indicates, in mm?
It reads 10.6 mm
